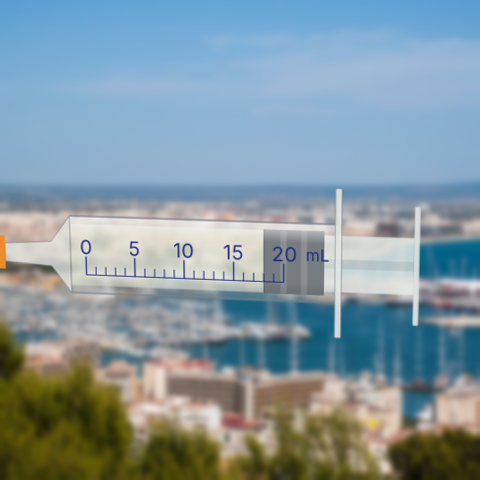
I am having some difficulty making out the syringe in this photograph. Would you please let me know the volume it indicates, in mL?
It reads 18 mL
